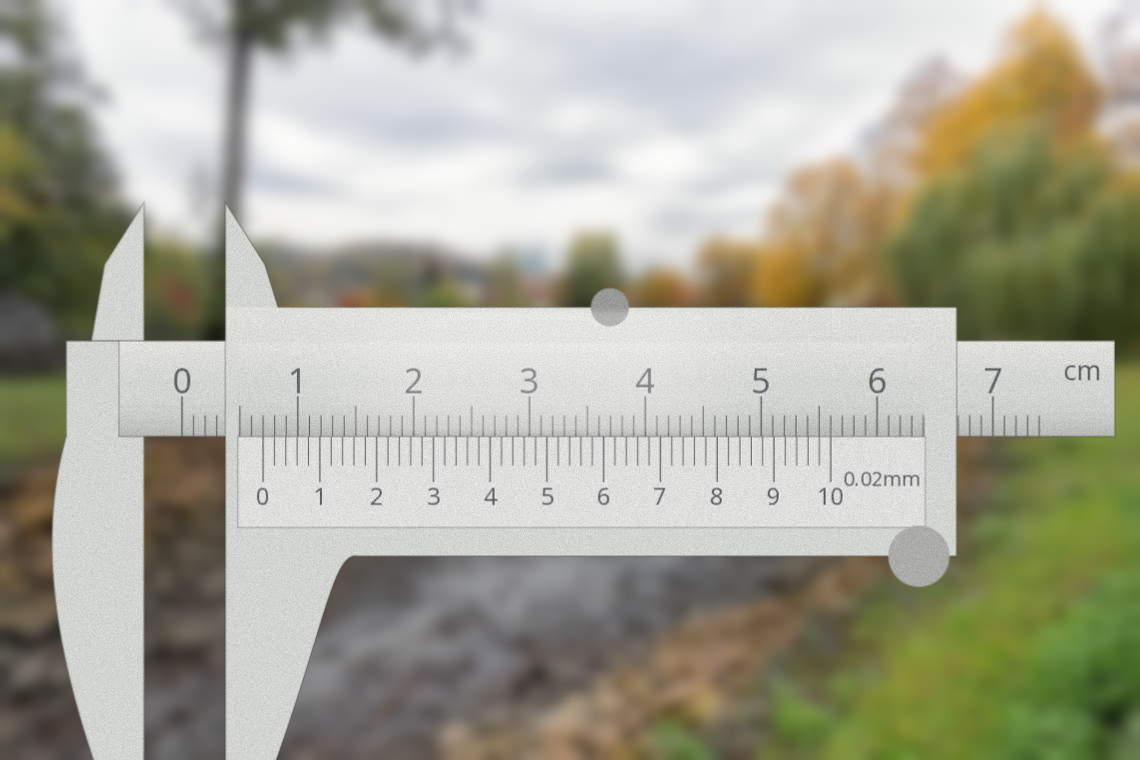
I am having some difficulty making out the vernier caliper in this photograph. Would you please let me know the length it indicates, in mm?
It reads 7.0 mm
